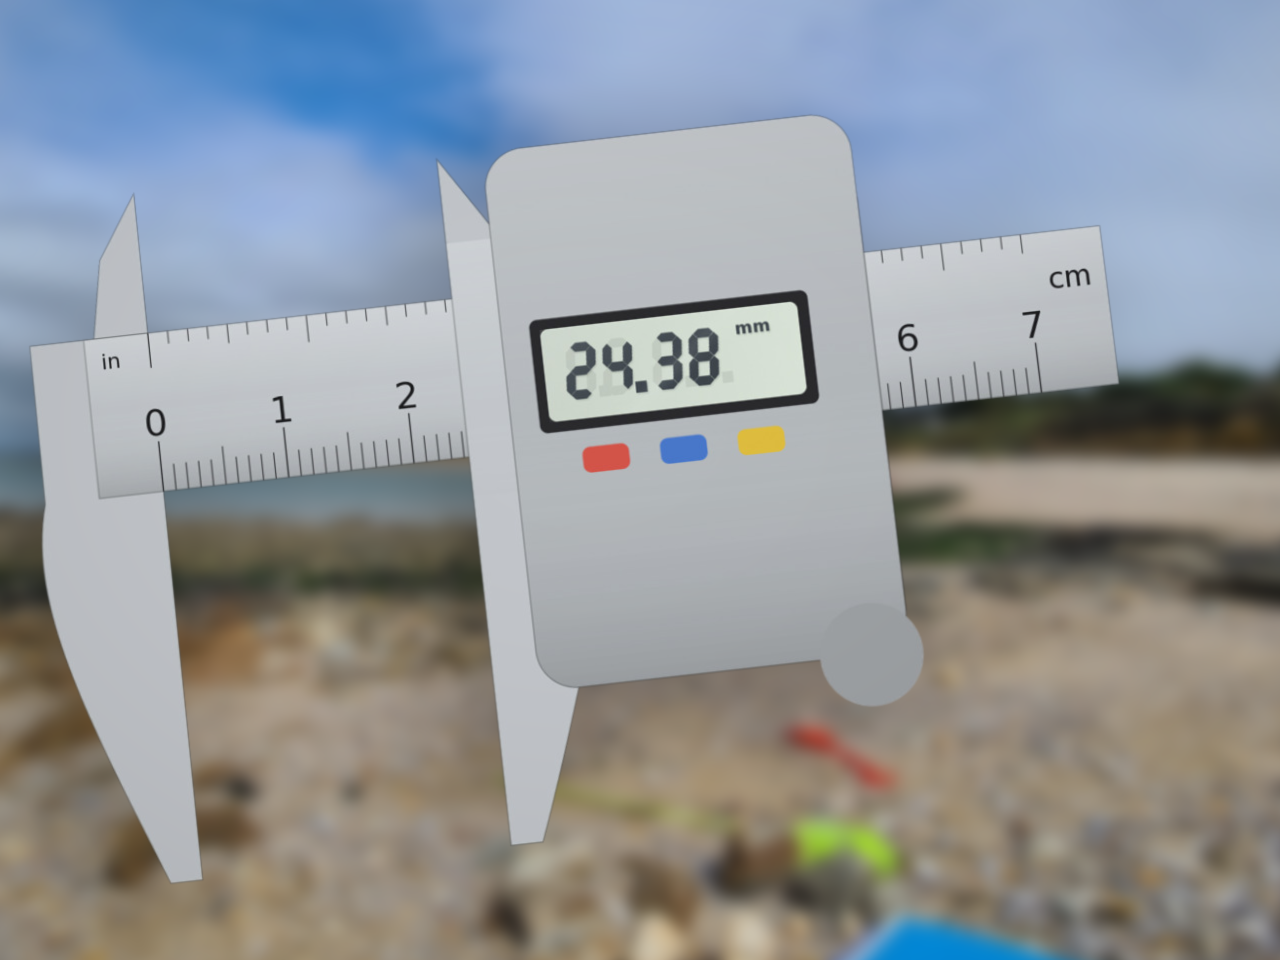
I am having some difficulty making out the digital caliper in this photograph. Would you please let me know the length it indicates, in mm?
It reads 24.38 mm
